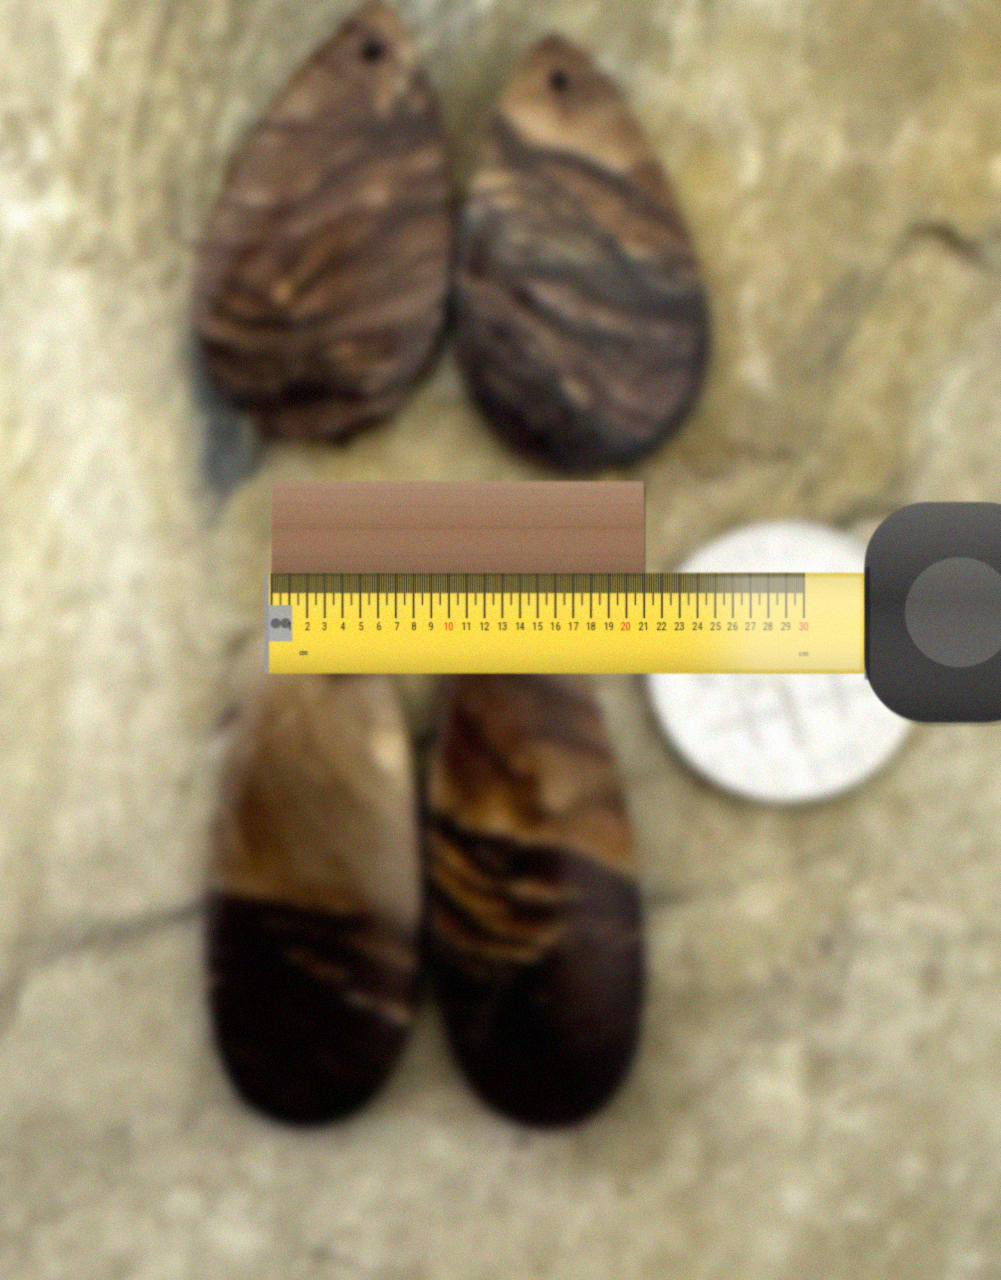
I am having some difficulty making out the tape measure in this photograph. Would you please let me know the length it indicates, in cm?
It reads 21 cm
